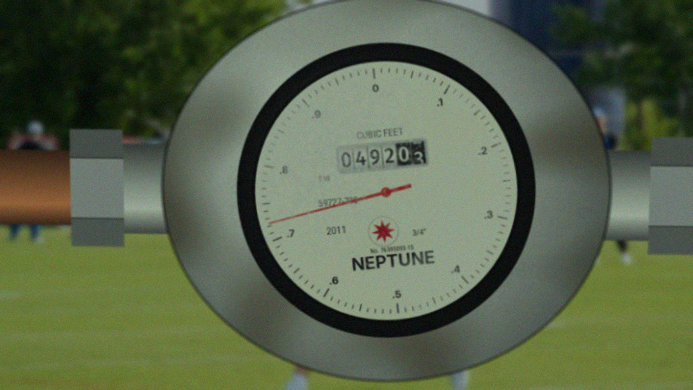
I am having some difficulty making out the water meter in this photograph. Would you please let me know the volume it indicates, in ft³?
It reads 49202.72 ft³
